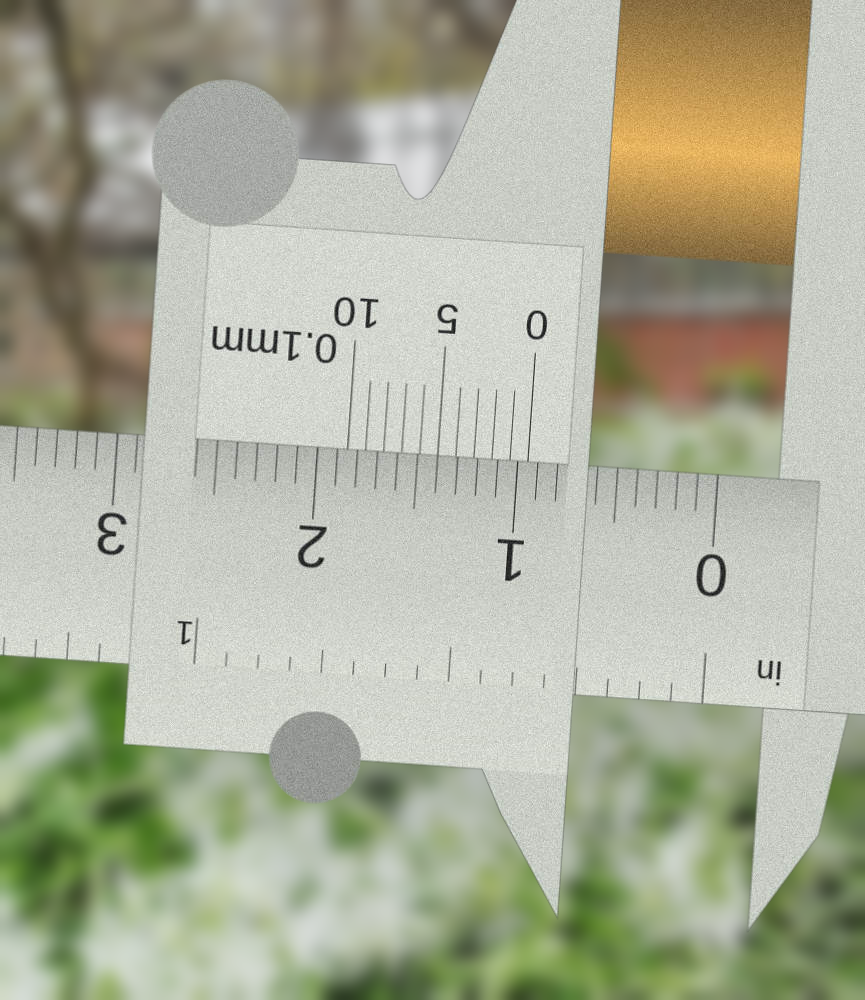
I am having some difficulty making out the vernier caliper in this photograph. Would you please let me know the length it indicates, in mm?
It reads 9.5 mm
